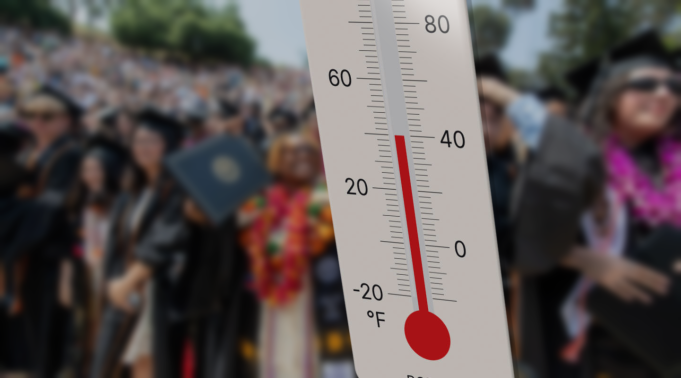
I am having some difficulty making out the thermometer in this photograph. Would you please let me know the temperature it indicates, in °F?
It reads 40 °F
